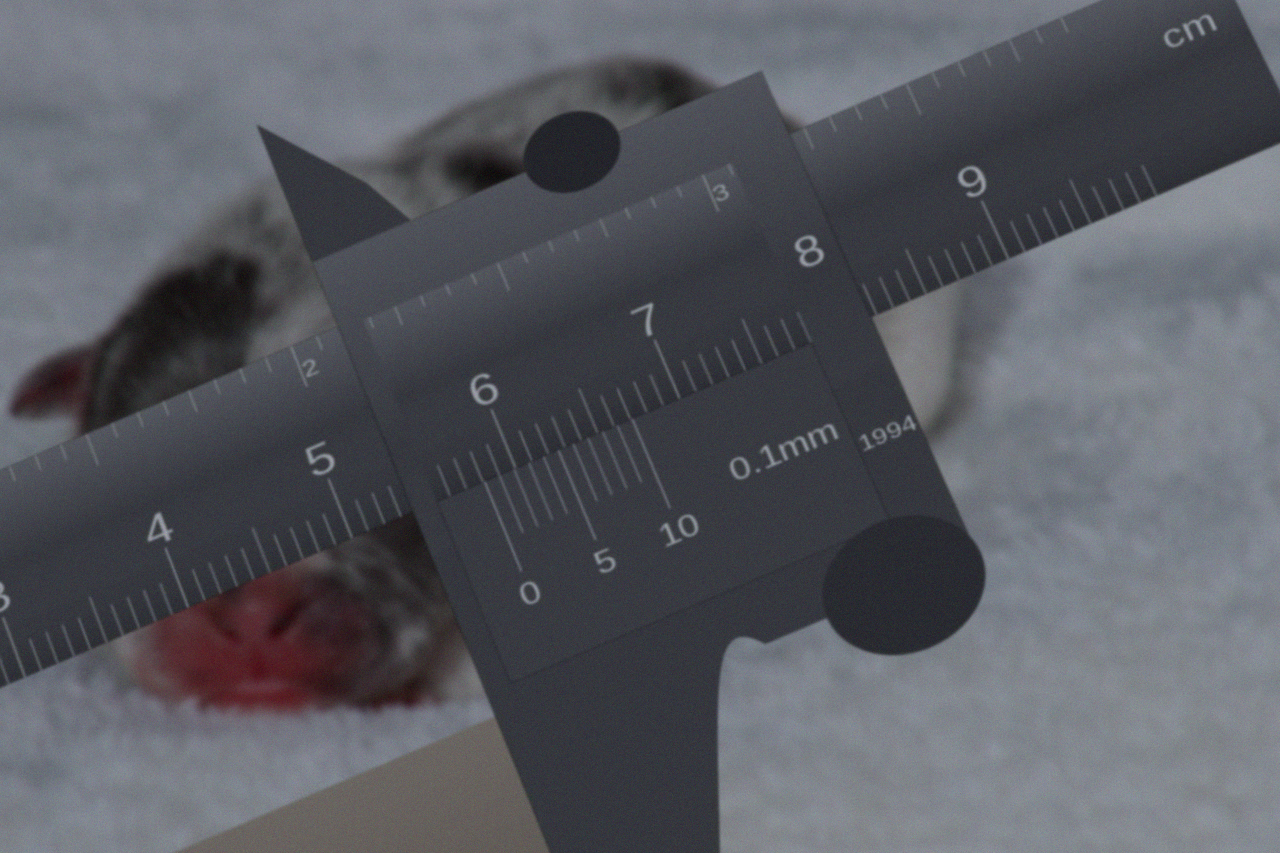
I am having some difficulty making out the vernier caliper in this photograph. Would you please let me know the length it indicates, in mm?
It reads 58.1 mm
